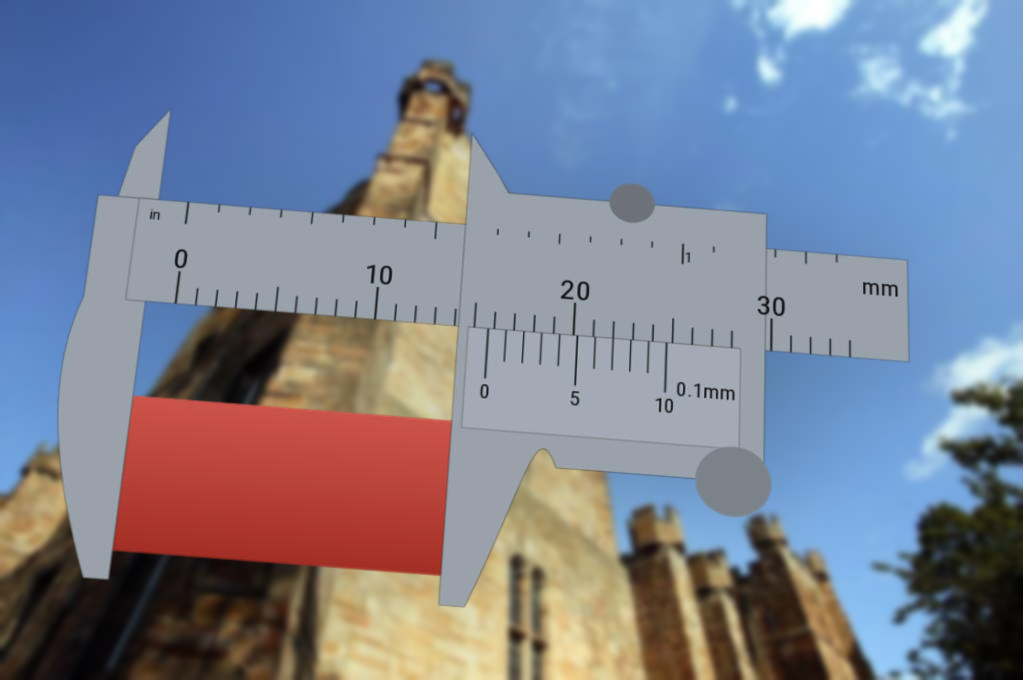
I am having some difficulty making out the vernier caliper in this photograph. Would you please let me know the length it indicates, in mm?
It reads 15.7 mm
